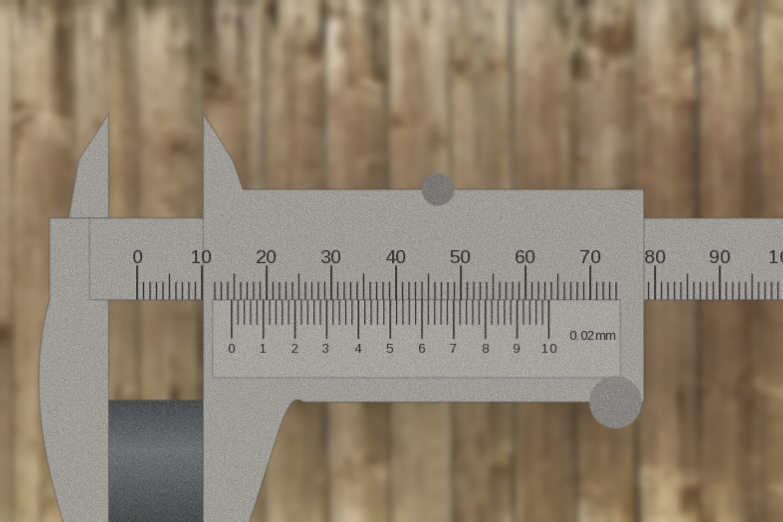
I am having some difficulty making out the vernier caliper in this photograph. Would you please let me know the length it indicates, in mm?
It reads 14.6 mm
